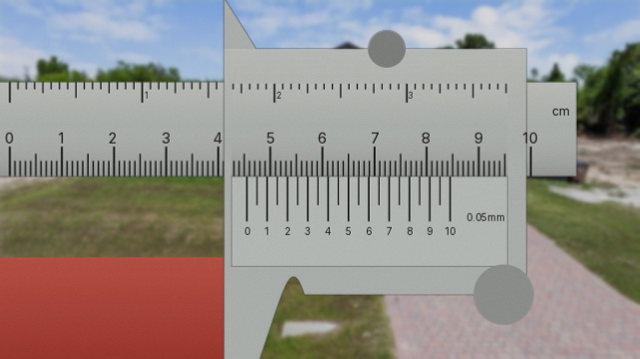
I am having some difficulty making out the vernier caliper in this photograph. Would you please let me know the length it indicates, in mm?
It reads 45.5 mm
